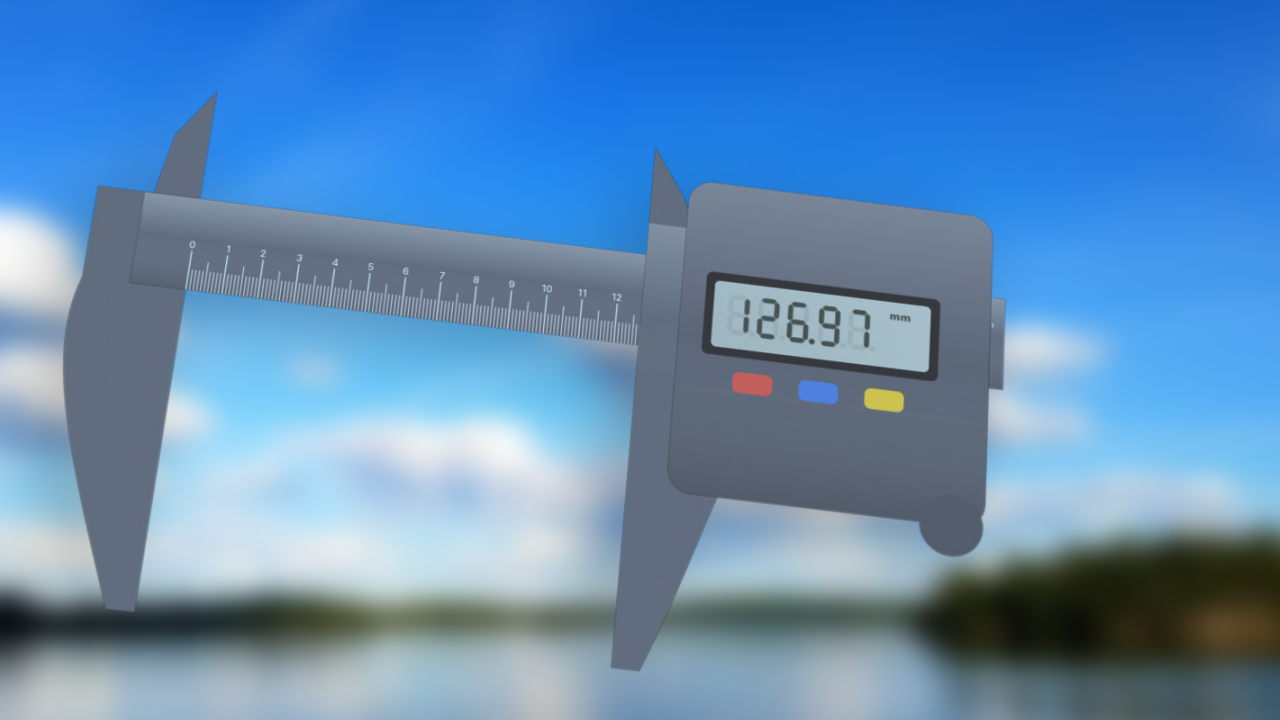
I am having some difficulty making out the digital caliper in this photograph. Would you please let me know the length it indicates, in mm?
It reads 126.97 mm
